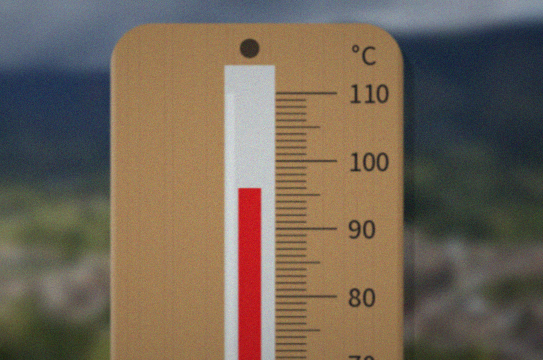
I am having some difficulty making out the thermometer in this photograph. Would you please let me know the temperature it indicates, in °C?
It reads 96 °C
